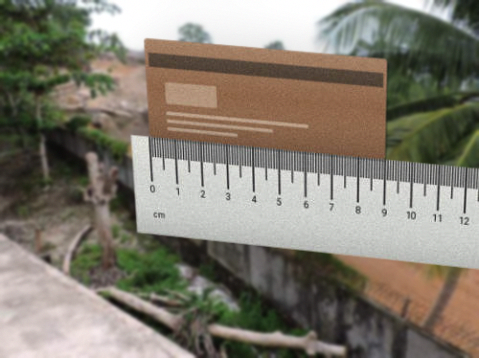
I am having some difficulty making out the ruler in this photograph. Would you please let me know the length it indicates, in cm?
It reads 9 cm
